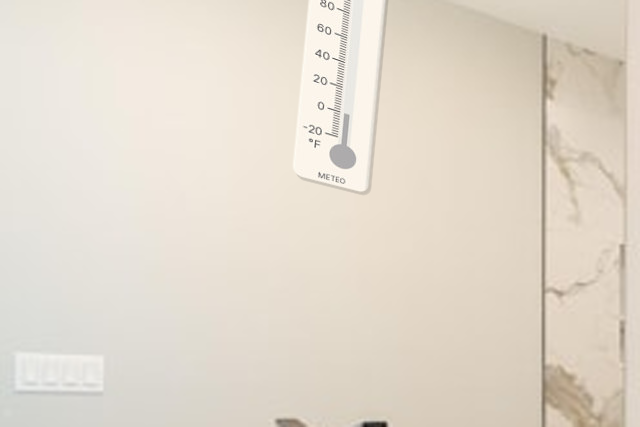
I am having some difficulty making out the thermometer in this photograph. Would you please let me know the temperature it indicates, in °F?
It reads 0 °F
